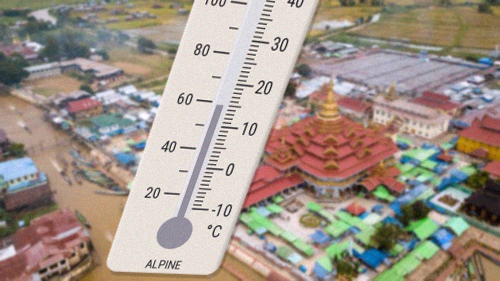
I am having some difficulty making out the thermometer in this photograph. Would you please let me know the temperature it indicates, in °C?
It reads 15 °C
